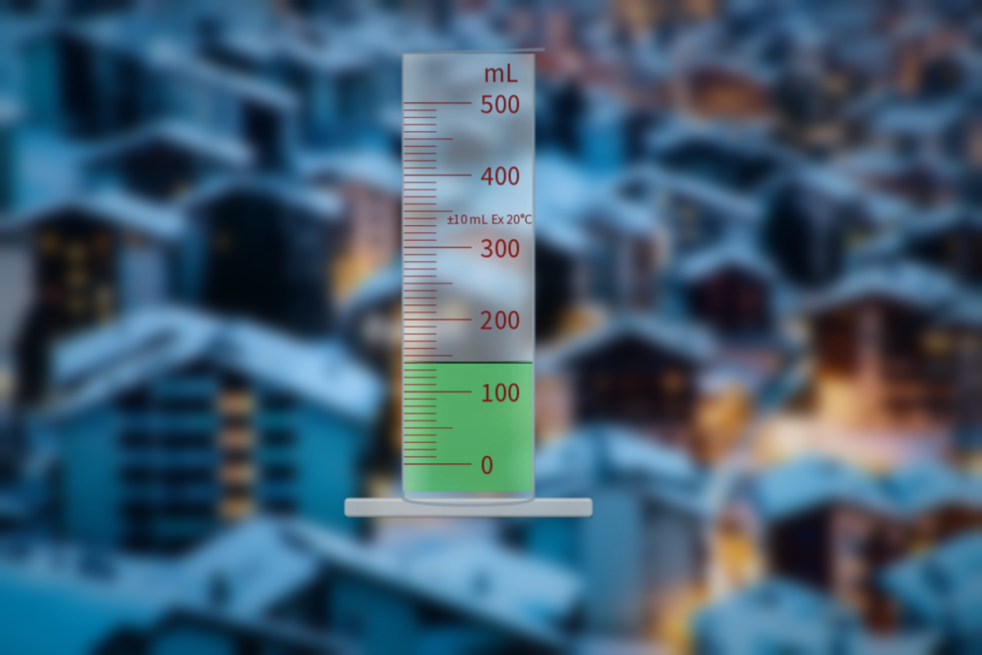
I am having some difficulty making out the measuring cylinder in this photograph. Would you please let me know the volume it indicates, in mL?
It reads 140 mL
